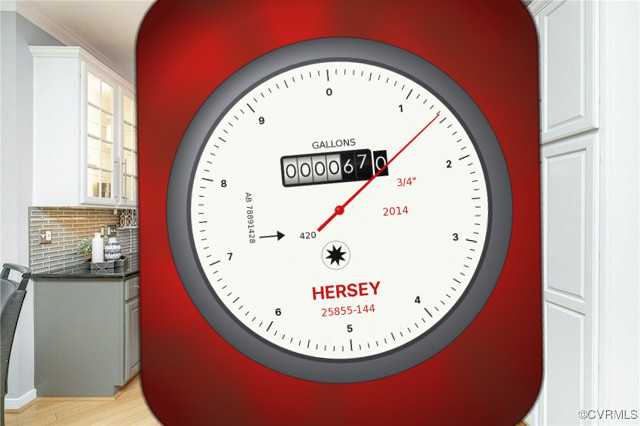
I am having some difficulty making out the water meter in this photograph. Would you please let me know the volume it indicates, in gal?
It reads 671.4 gal
